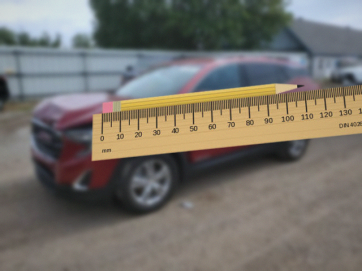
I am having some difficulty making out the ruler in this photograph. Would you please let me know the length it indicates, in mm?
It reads 110 mm
